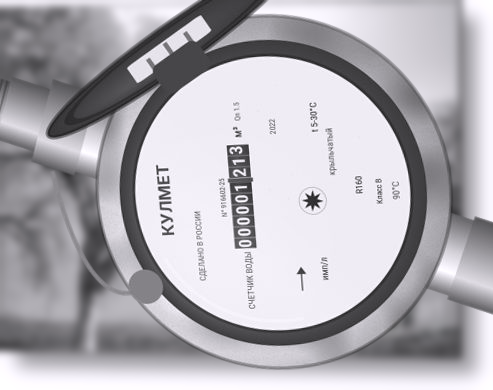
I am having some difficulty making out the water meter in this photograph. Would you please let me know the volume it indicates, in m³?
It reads 1.213 m³
